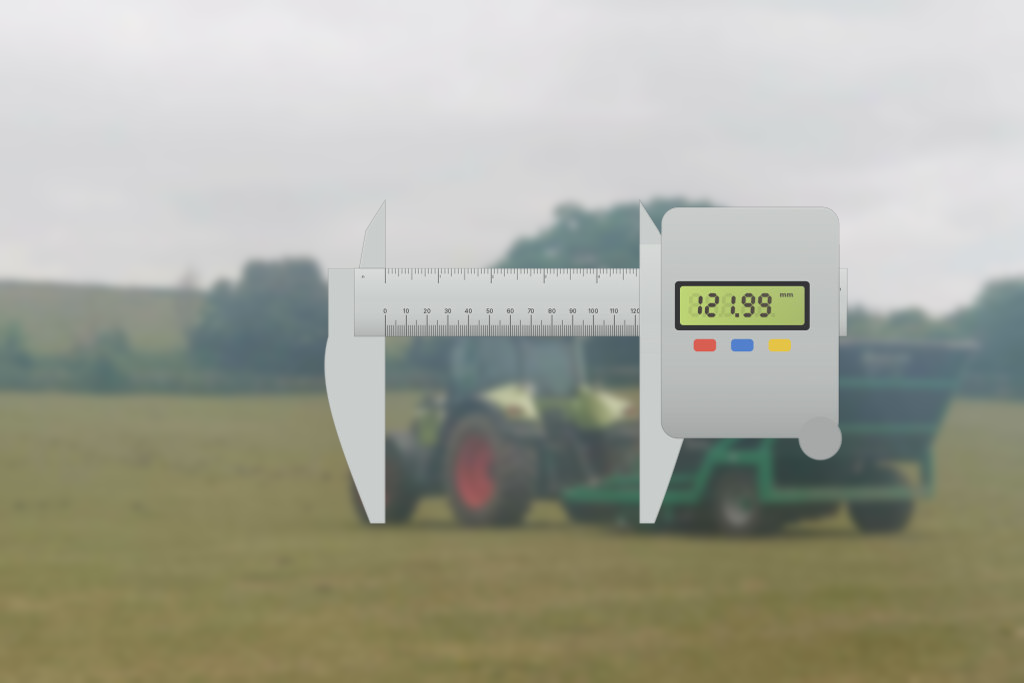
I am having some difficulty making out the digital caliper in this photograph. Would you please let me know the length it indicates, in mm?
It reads 121.99 mm
